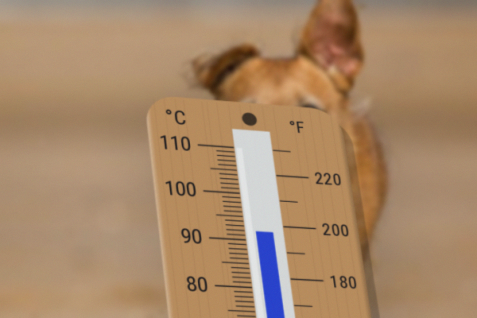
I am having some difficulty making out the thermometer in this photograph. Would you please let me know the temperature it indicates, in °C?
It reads 92 °C
